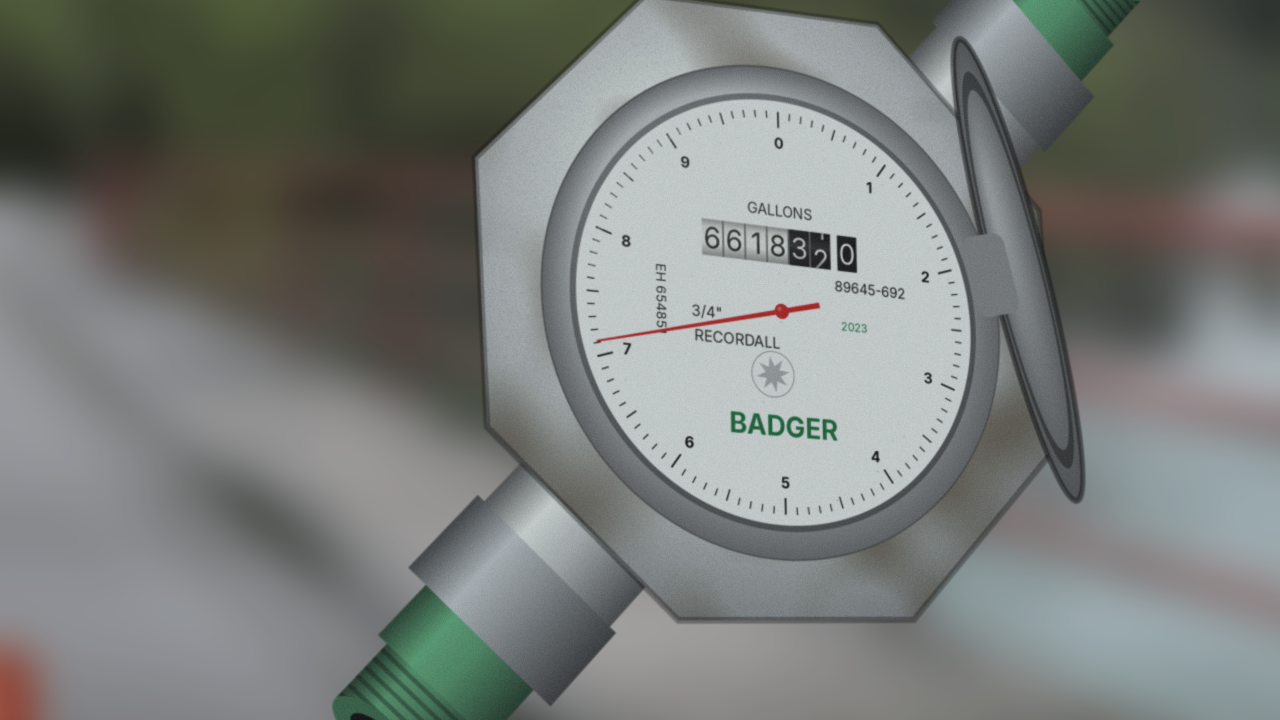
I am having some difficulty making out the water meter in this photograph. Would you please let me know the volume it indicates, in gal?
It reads 6618317.1 gal
